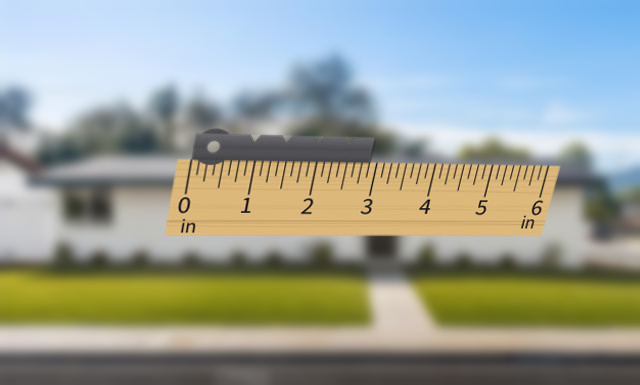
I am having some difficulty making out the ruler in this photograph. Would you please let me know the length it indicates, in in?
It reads 2.875 in
